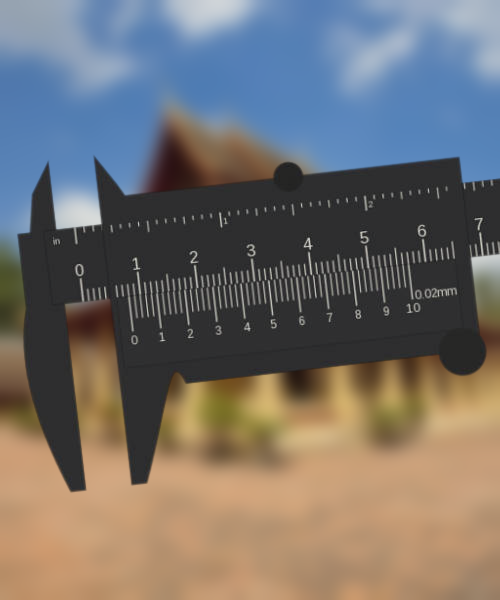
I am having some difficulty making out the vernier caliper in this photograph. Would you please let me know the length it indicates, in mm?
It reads 8.0 mm
